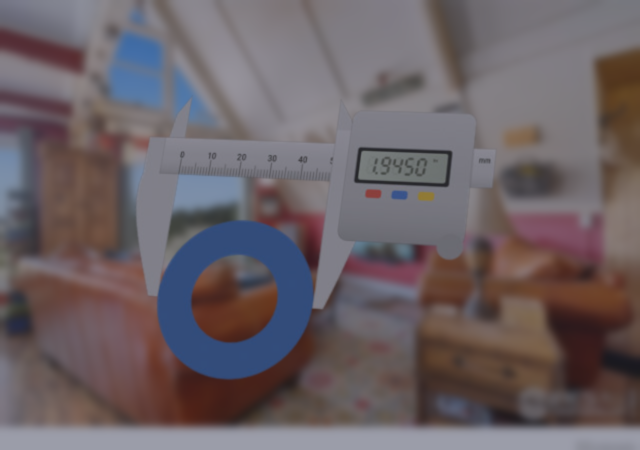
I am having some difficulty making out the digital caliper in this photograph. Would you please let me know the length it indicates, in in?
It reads 1.9450 in
